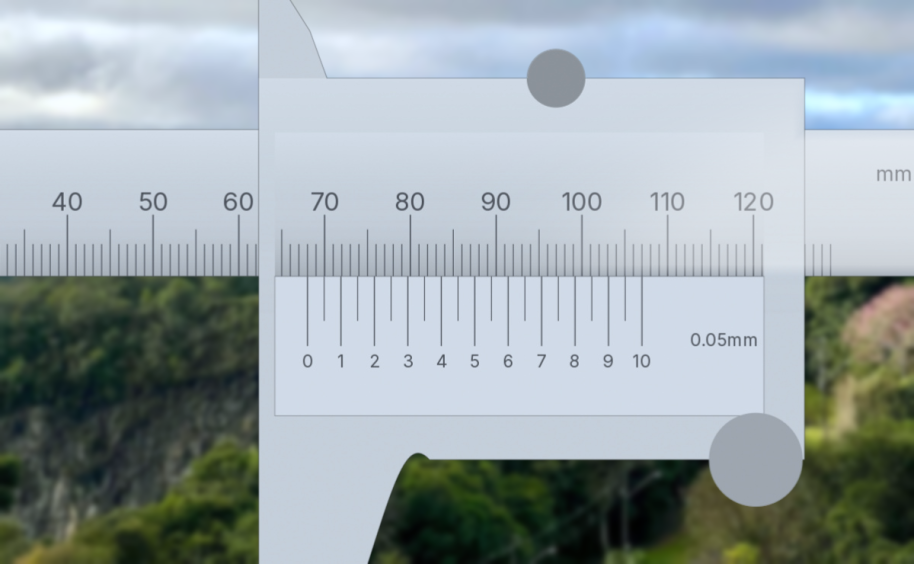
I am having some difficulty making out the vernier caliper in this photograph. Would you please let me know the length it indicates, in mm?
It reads 68.0 mm
